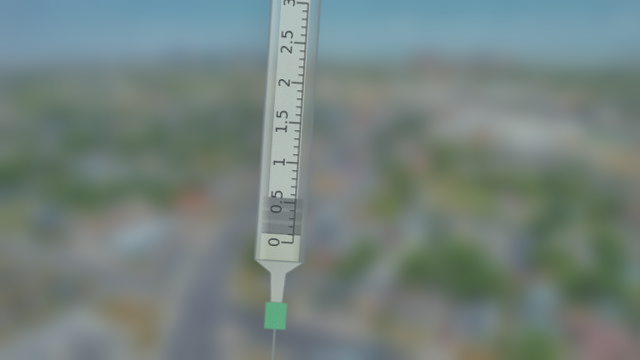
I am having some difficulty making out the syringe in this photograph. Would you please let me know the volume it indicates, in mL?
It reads 0.1 mL
